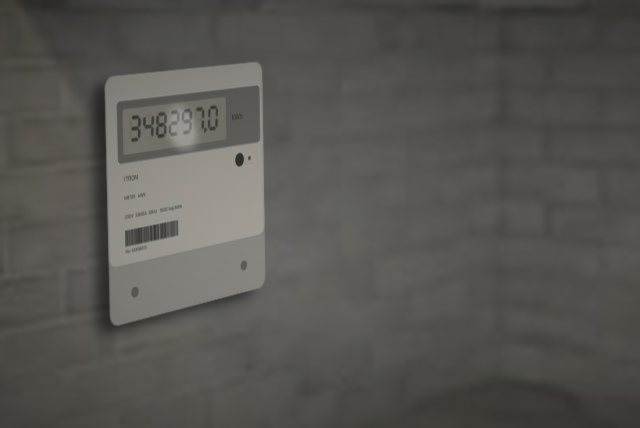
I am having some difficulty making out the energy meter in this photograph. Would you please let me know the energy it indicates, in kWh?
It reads 348297.0 kWh
